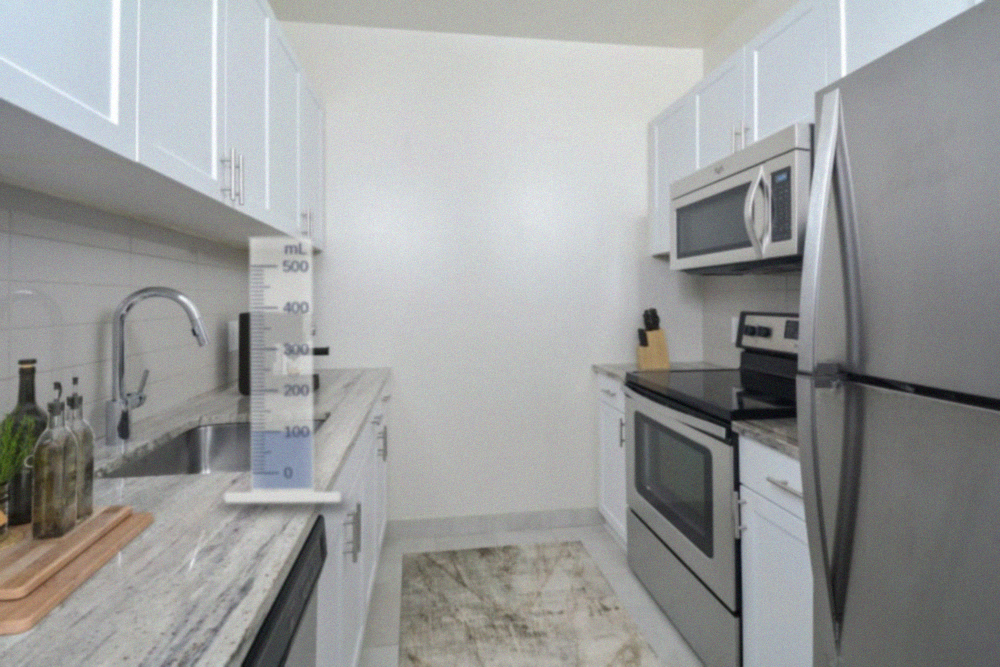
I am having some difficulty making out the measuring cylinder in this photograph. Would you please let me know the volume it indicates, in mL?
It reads 100 mL
